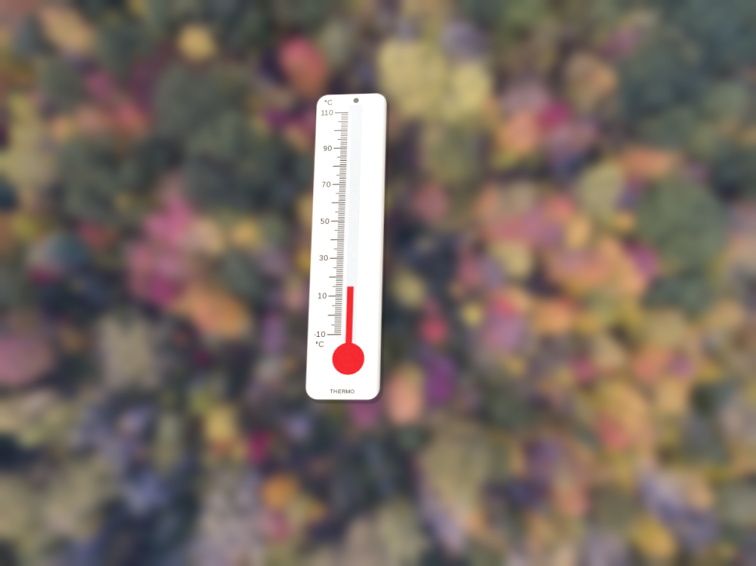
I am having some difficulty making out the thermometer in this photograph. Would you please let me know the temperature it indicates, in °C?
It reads 15 °C
